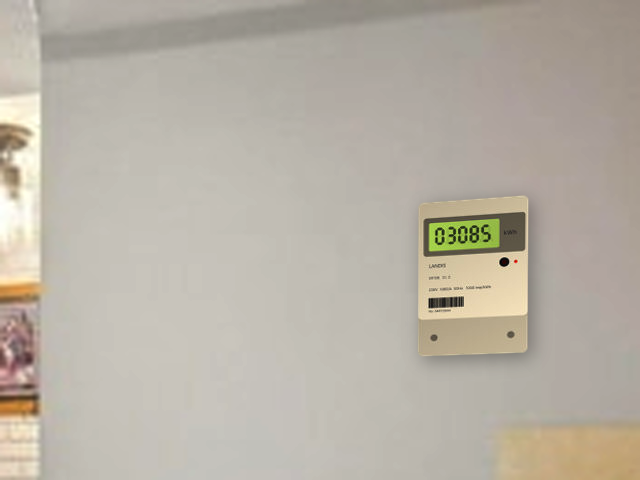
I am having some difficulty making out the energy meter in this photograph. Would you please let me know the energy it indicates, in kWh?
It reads 3085 kWh
